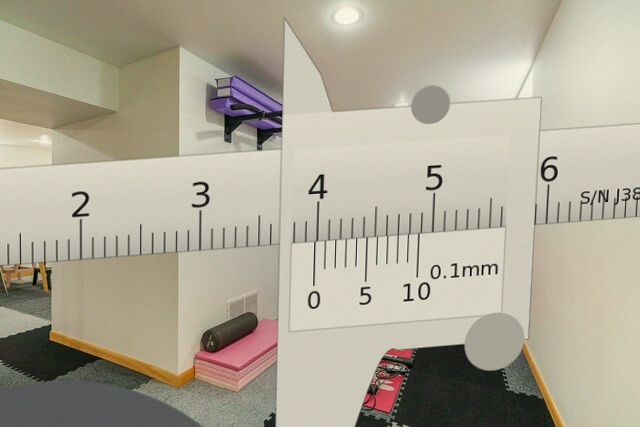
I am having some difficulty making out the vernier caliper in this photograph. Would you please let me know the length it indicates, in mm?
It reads 39.8 mm
